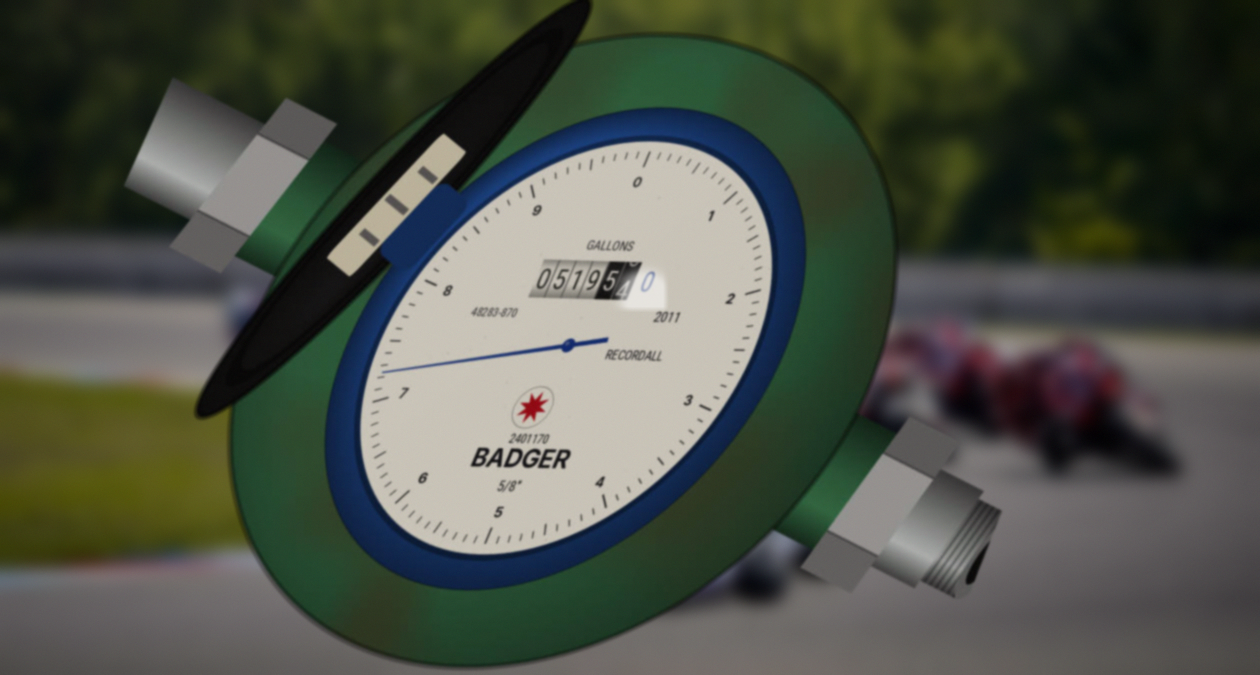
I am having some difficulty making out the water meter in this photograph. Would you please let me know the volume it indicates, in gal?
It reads 519537.2 gal
